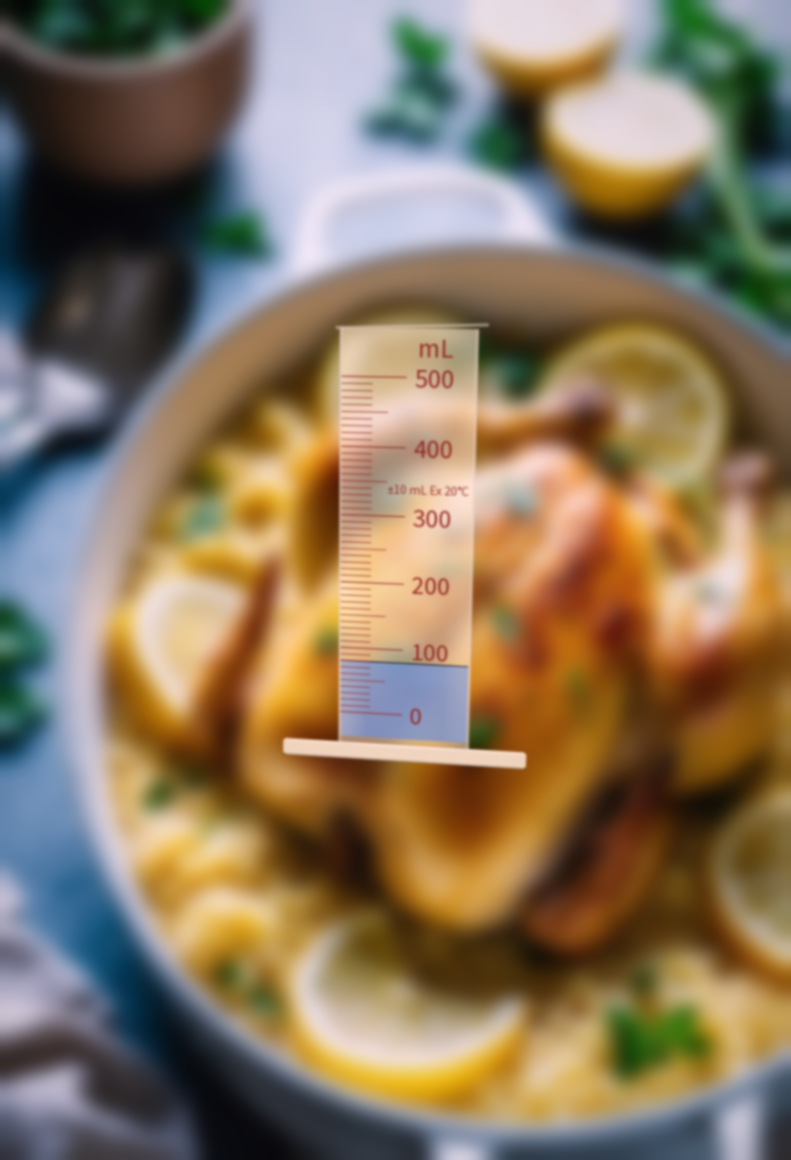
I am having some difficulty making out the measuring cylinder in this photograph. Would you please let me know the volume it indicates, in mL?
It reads 80 mL
